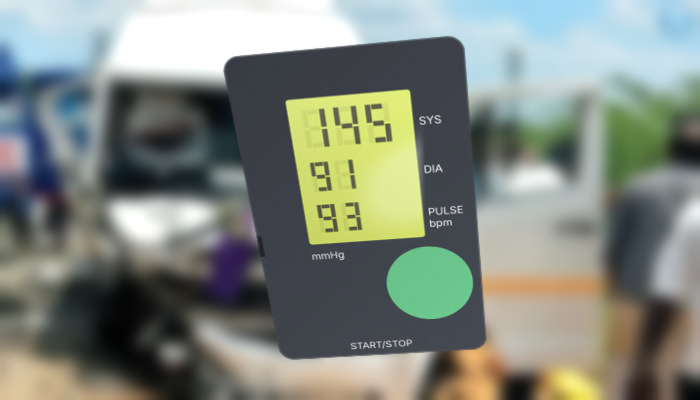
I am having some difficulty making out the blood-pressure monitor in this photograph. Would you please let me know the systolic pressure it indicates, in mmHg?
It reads 145 mmHg
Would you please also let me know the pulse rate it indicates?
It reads 93 bpm
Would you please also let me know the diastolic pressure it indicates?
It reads 91 mmHg
